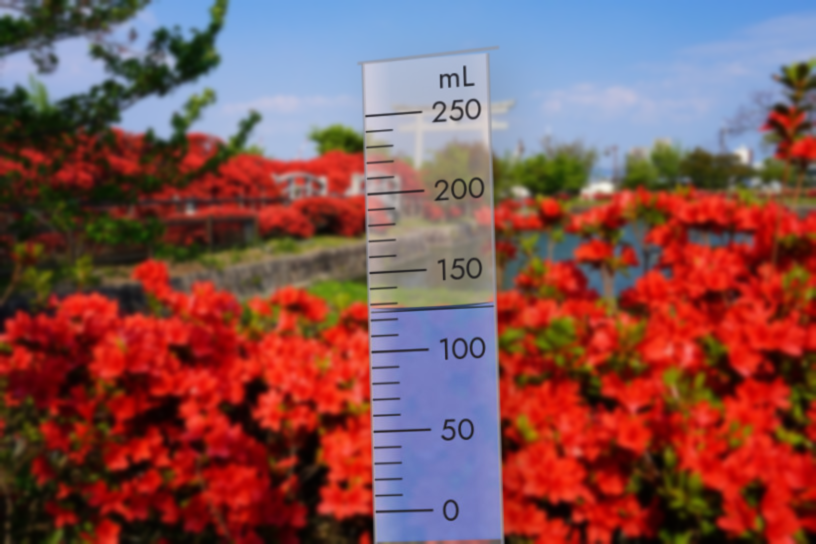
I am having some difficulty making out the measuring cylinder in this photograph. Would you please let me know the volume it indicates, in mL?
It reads 125 mL
